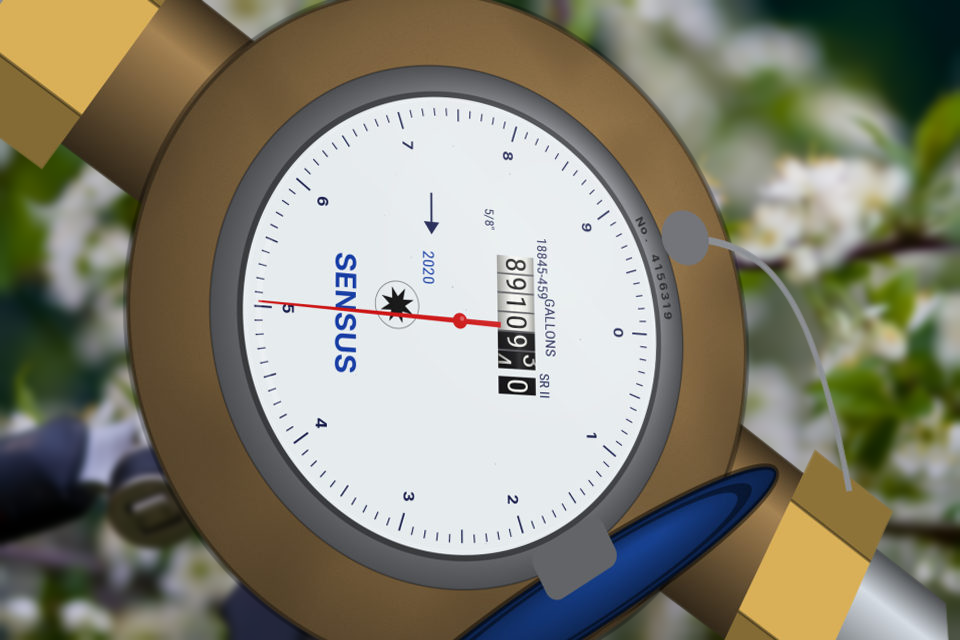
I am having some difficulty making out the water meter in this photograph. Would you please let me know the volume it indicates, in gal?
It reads 8910935.0 gal
